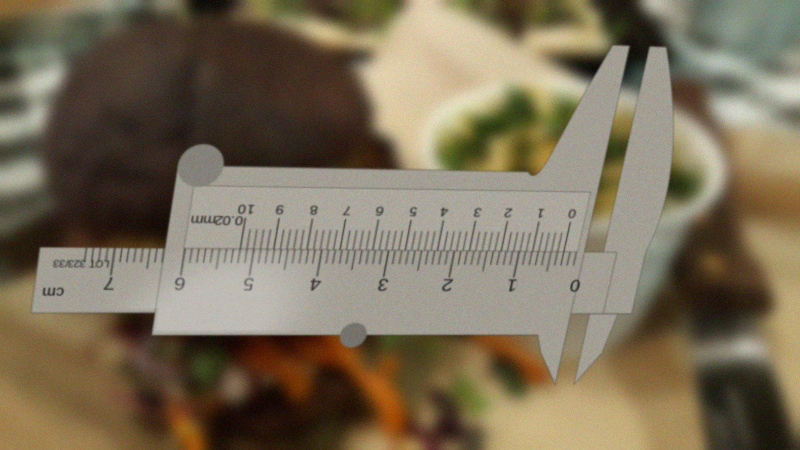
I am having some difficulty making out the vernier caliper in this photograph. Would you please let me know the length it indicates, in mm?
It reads 3.0 mm
